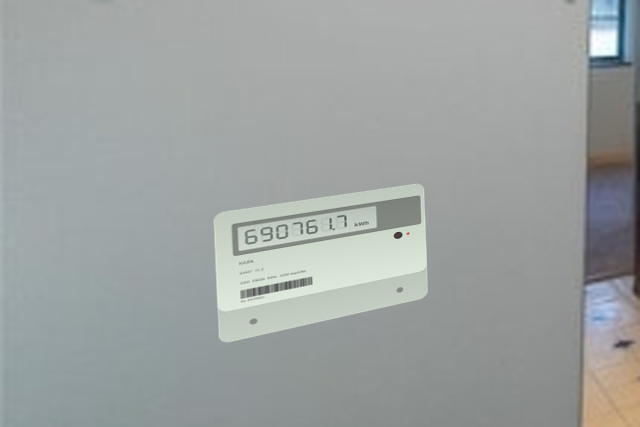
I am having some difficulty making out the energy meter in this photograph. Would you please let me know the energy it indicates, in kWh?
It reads 690761.7 kWh
